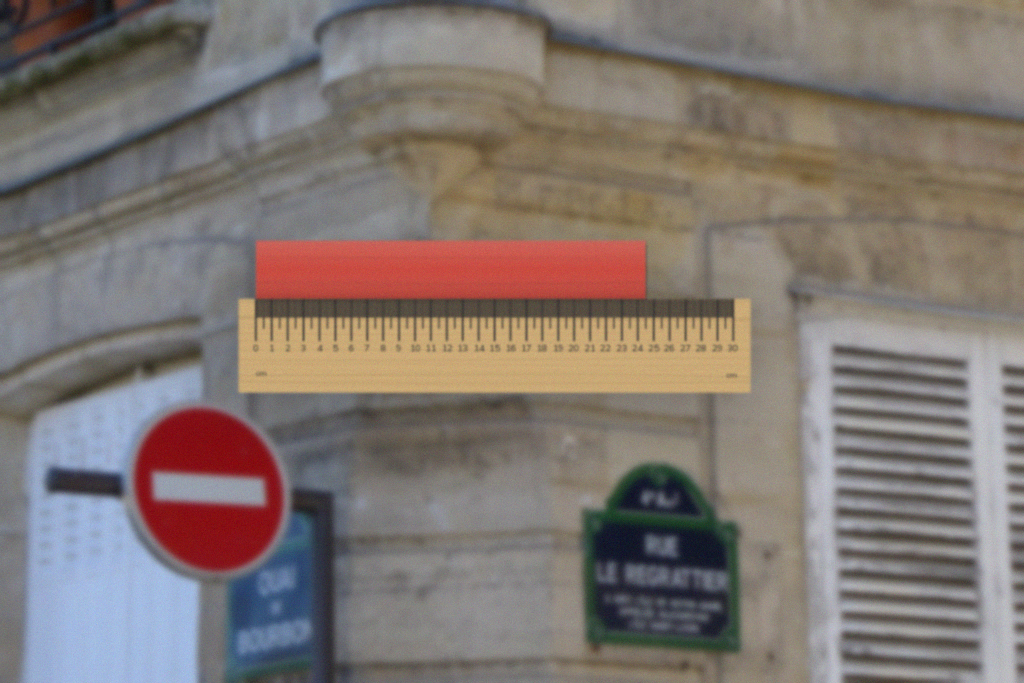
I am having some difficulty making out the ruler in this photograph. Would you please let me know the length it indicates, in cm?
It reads 24.5 cm
